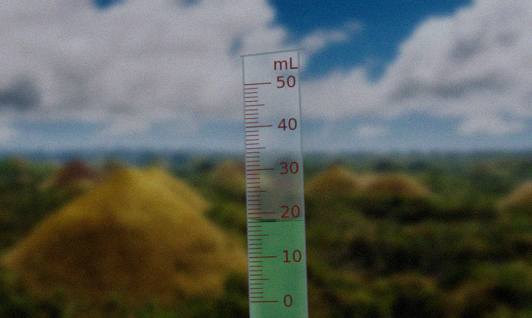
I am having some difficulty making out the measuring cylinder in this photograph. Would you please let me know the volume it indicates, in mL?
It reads 18 mL
